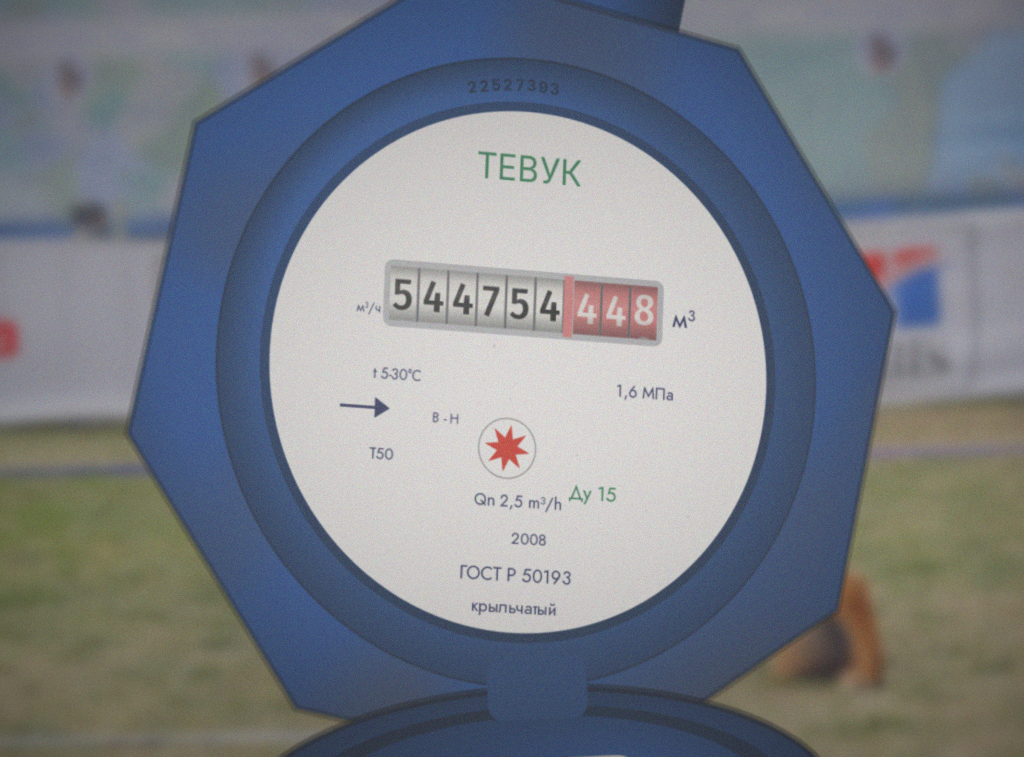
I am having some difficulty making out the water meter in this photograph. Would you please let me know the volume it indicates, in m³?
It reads 544754.448 m³
